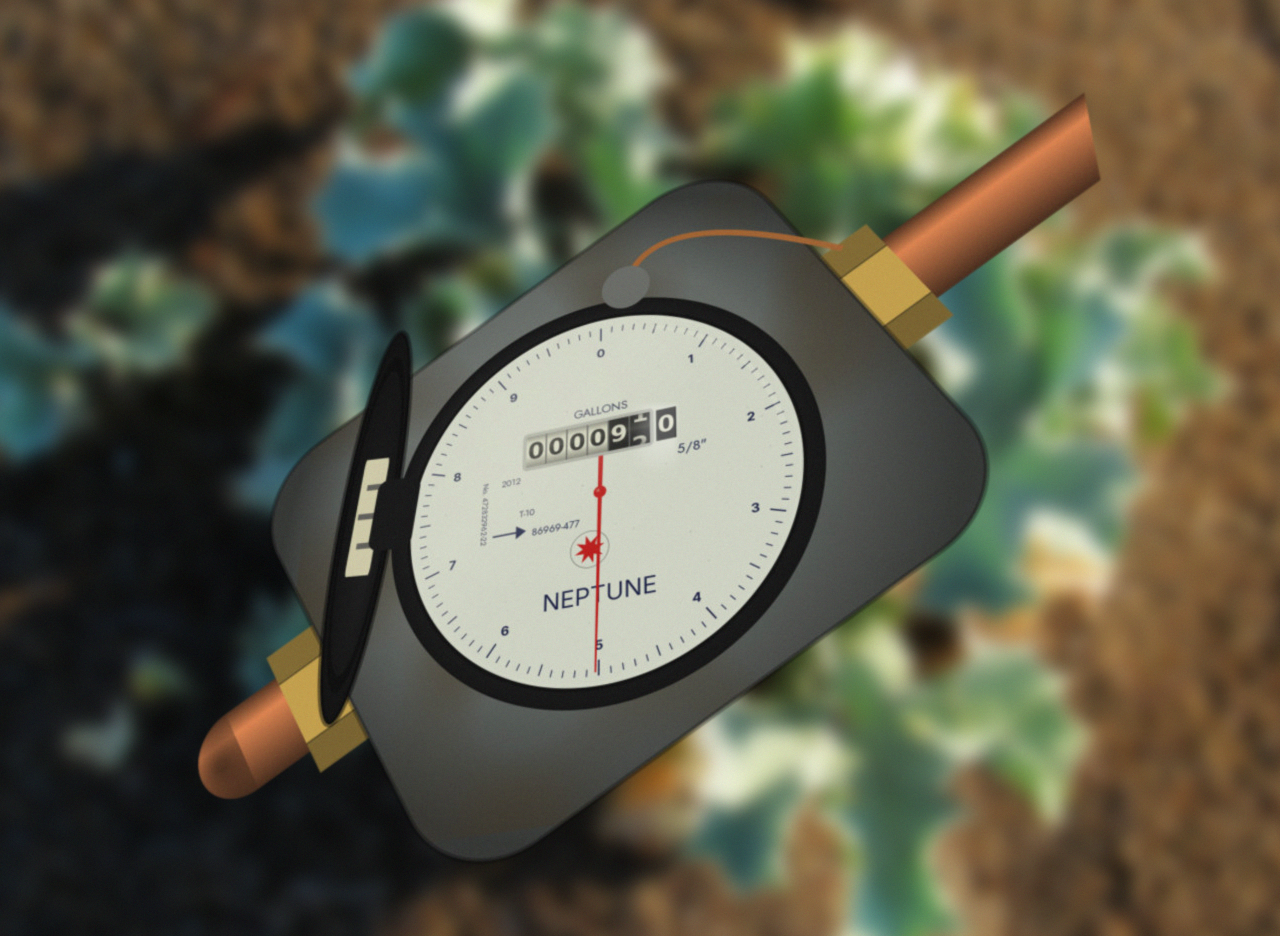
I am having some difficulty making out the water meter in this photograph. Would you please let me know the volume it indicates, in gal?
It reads 915.0 gal
